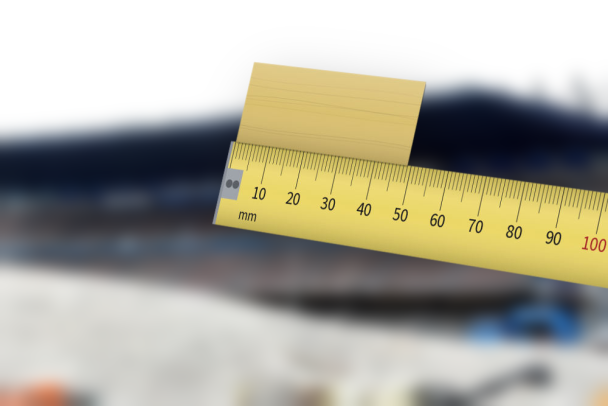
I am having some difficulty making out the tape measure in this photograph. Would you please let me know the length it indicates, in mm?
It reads 49 mm
